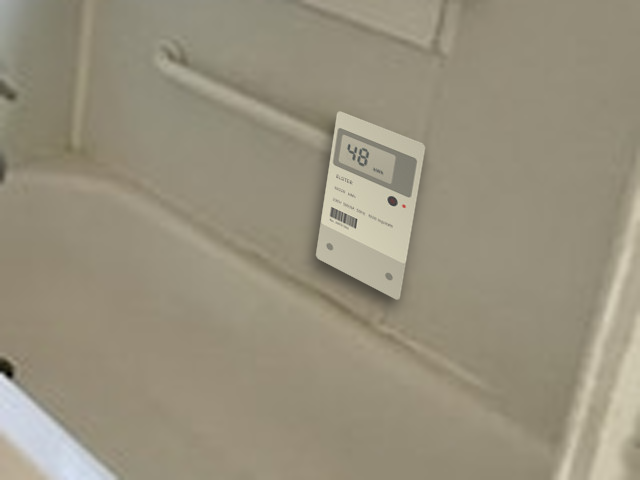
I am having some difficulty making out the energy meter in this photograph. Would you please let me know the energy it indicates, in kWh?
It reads 48 kWh
